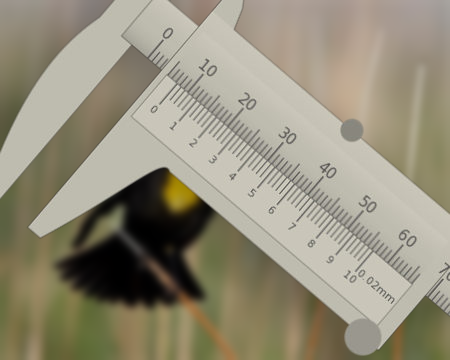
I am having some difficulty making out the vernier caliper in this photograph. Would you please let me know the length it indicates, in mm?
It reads 7.4 mm
